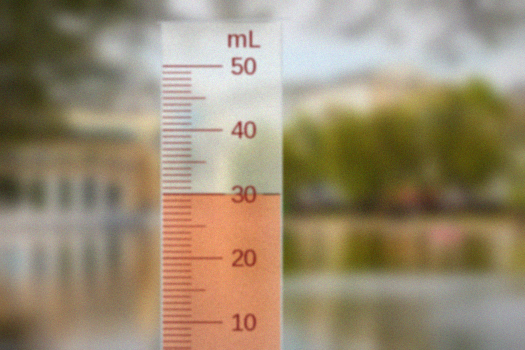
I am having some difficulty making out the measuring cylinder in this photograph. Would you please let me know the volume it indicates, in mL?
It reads 30 mL
